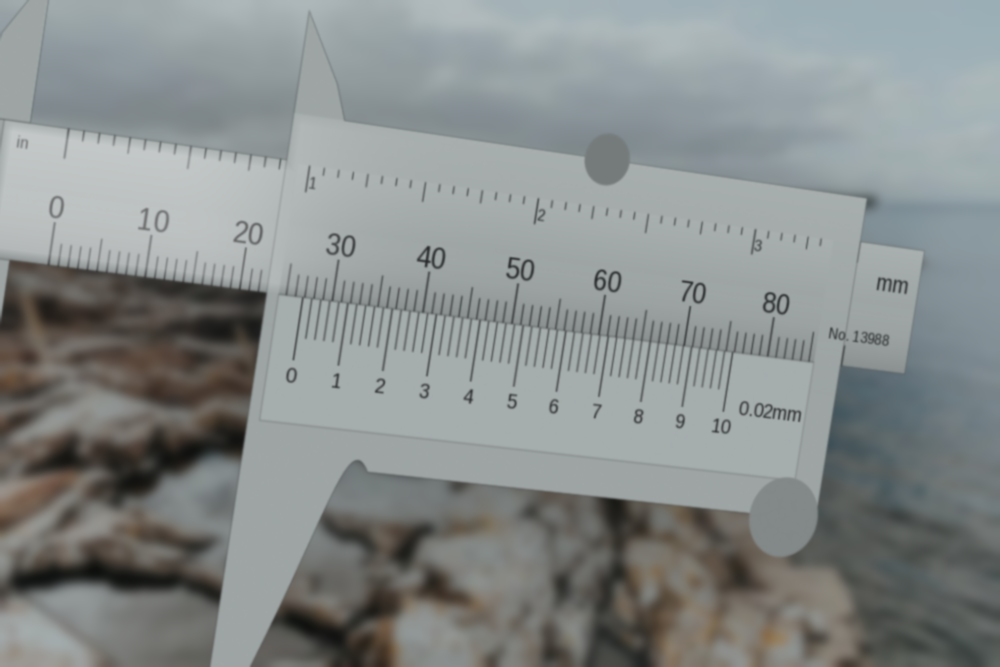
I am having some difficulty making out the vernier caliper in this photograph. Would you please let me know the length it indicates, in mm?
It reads 26.8 mm
